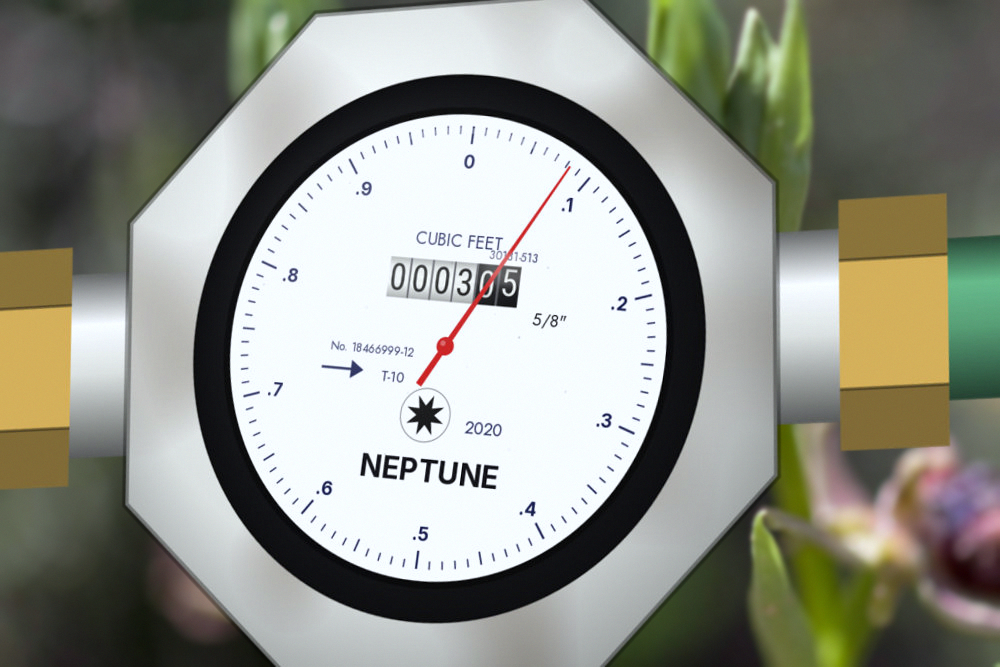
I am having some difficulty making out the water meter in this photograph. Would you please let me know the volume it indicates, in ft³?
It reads 305.08 ft³
